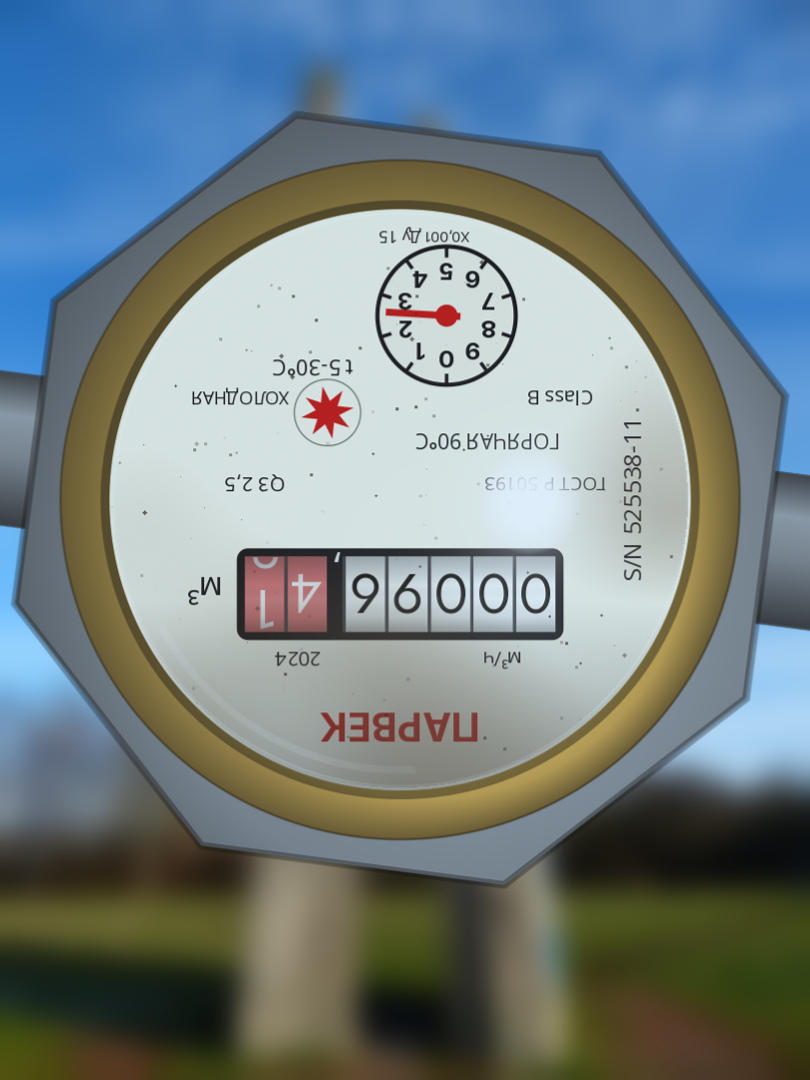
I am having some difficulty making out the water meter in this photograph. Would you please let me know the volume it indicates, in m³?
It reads 96.412 m³
